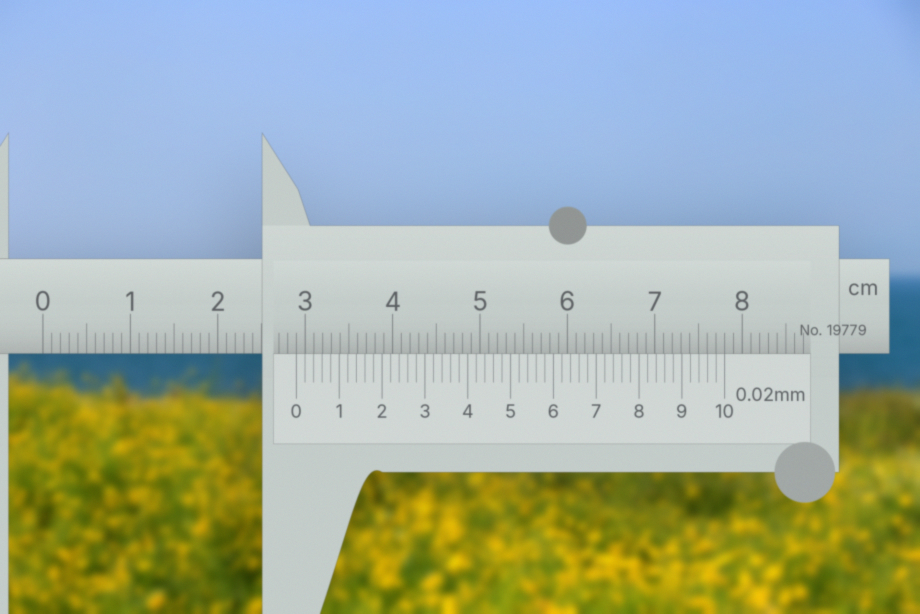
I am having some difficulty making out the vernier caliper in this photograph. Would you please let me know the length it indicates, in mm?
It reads 29.0 mm
